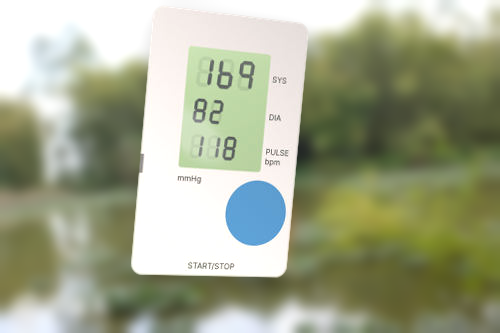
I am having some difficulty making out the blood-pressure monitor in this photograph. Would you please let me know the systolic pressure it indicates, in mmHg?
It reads 169 mmHg
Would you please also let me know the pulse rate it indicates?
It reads 118 bpm
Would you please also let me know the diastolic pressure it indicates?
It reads 82 mmHg
